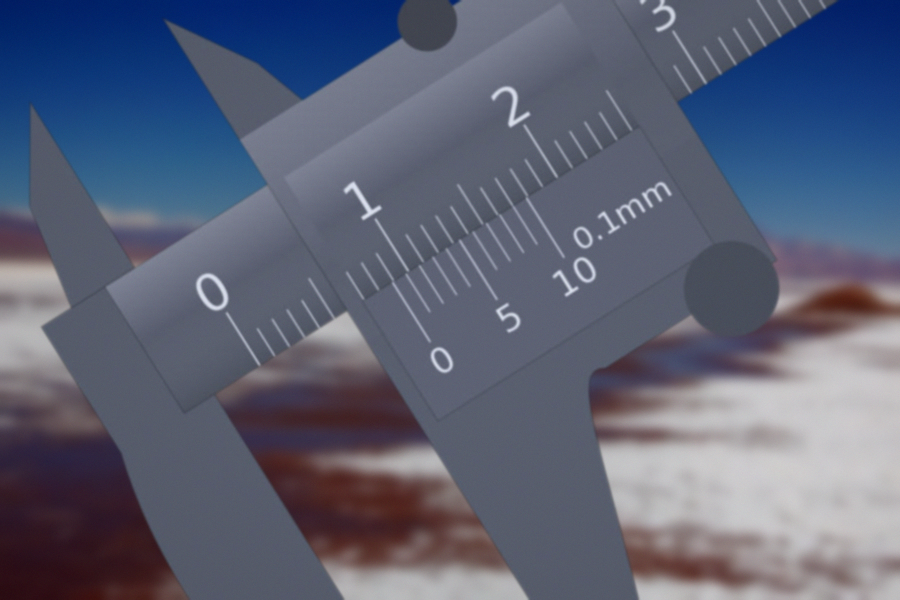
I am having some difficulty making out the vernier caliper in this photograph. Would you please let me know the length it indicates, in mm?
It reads 8.9 mm
